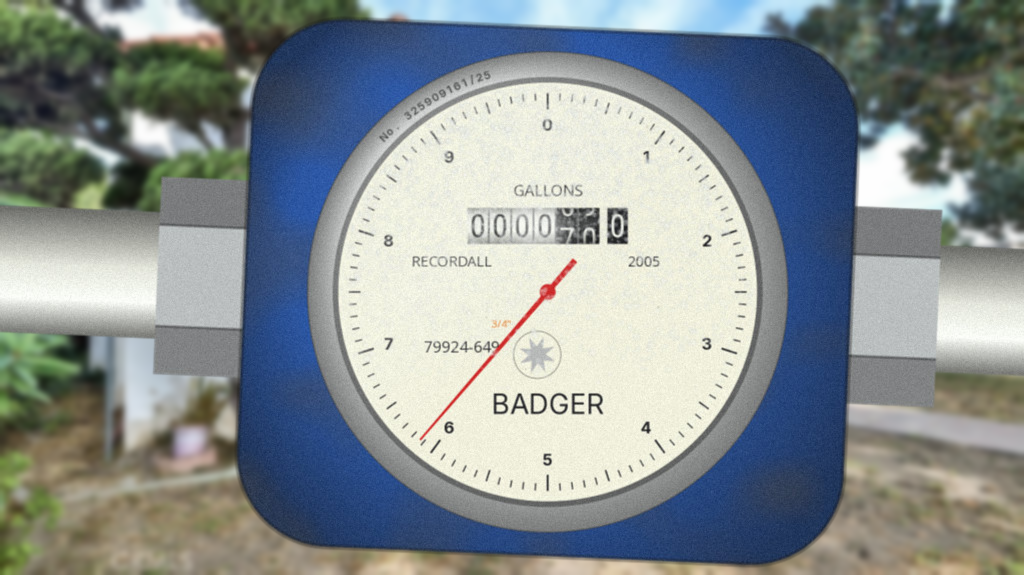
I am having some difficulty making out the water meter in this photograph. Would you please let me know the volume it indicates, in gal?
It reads 696.1 gal
